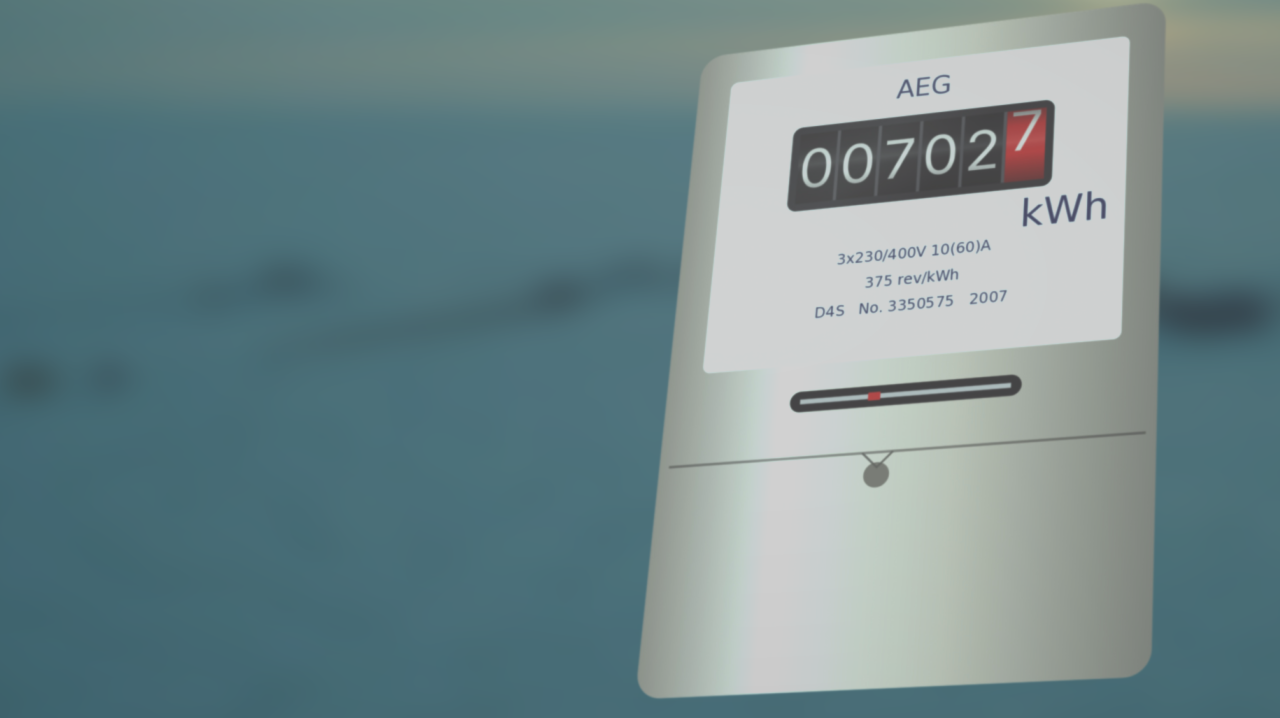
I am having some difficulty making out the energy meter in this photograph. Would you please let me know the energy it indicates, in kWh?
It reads 702.7 kWh
